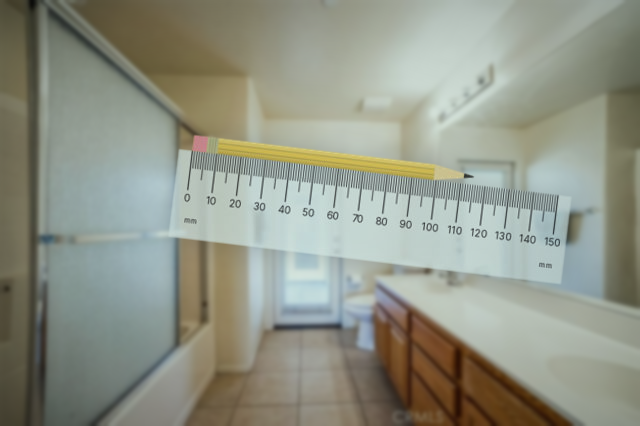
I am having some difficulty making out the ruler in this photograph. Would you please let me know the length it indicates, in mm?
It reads 115 mm
